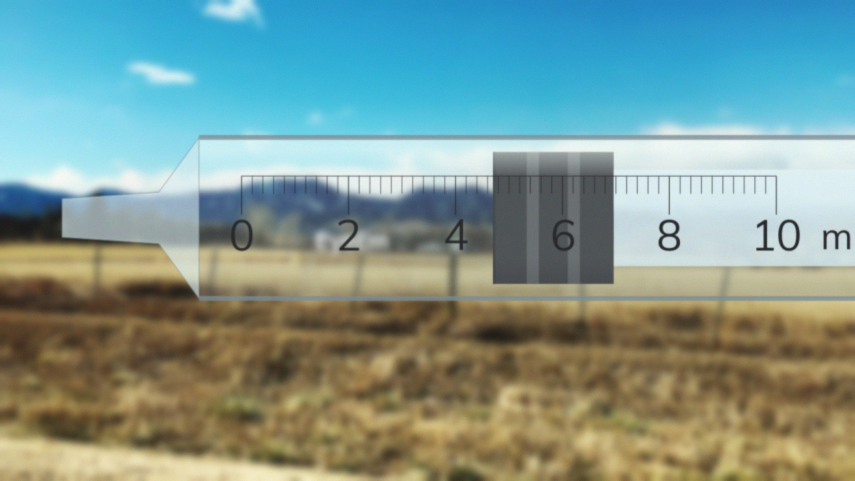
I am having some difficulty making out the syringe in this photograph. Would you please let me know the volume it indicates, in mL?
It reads 4.7 mL
